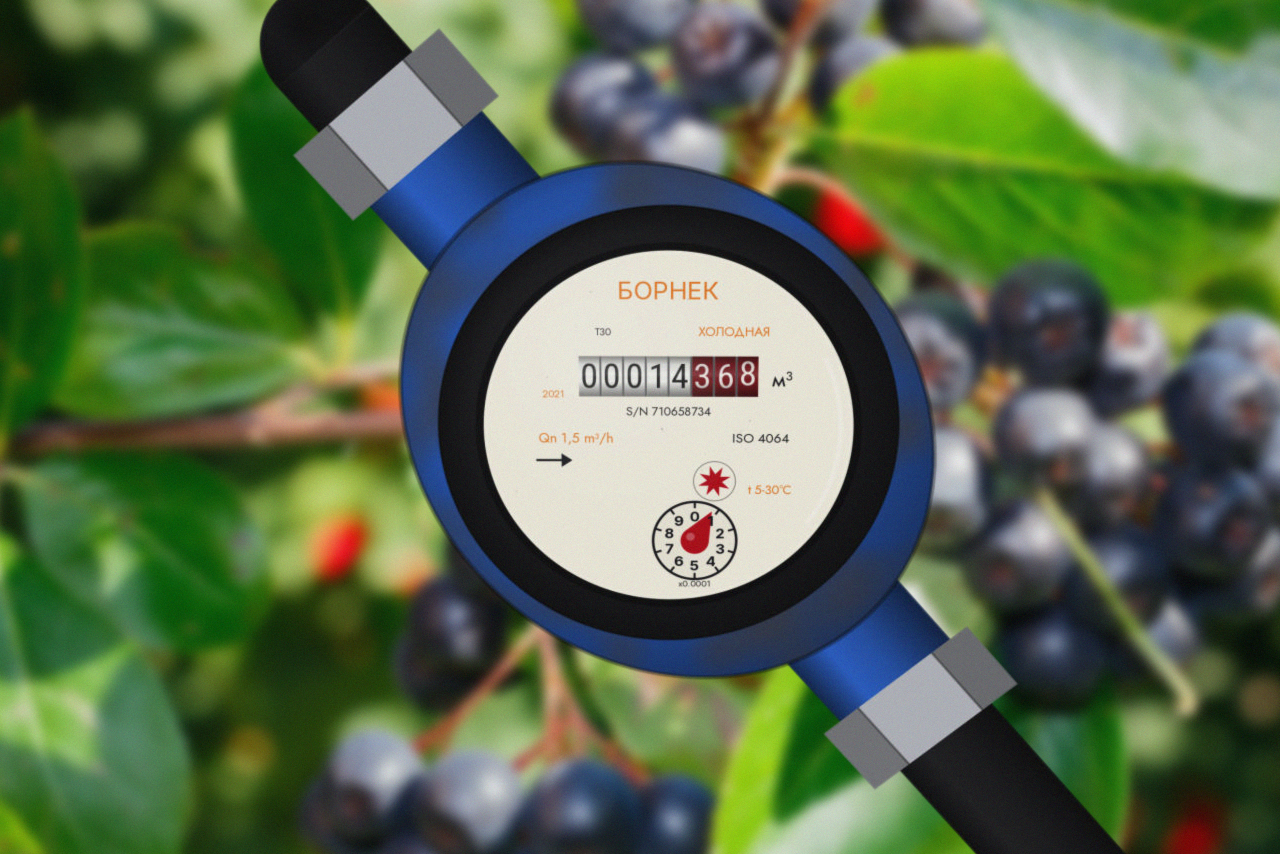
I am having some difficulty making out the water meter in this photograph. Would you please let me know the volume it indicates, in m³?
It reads 14.3680 m³
